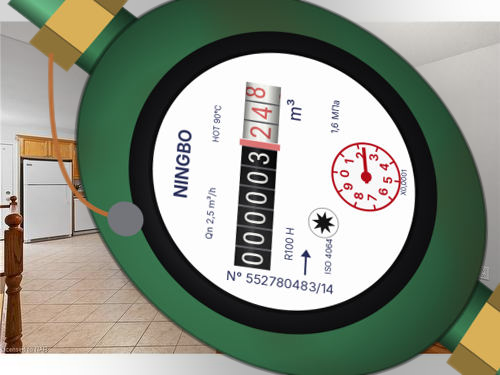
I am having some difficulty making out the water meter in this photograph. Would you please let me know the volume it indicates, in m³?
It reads 3.2482 m³
